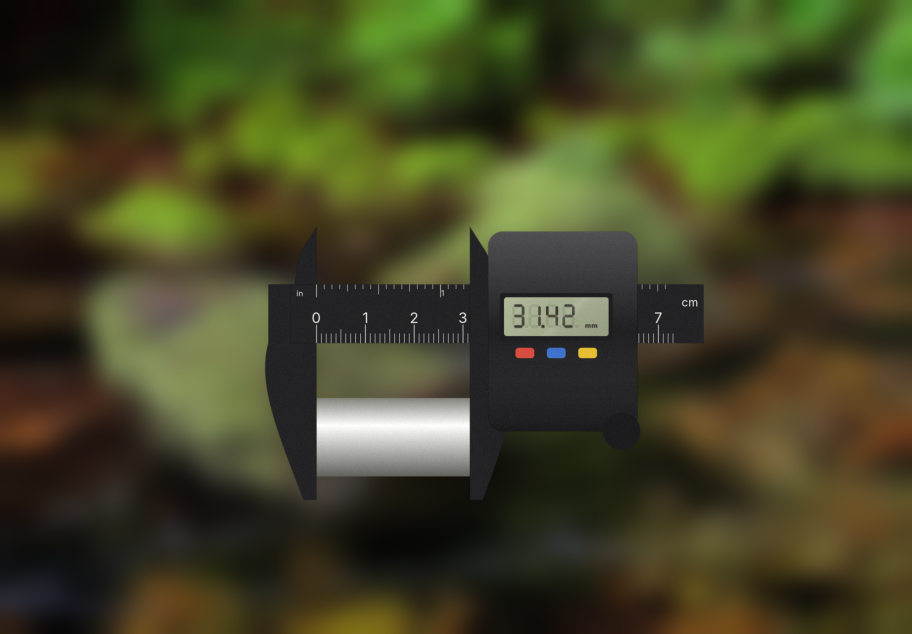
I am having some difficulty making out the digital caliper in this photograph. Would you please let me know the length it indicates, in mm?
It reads 31.42 mm
